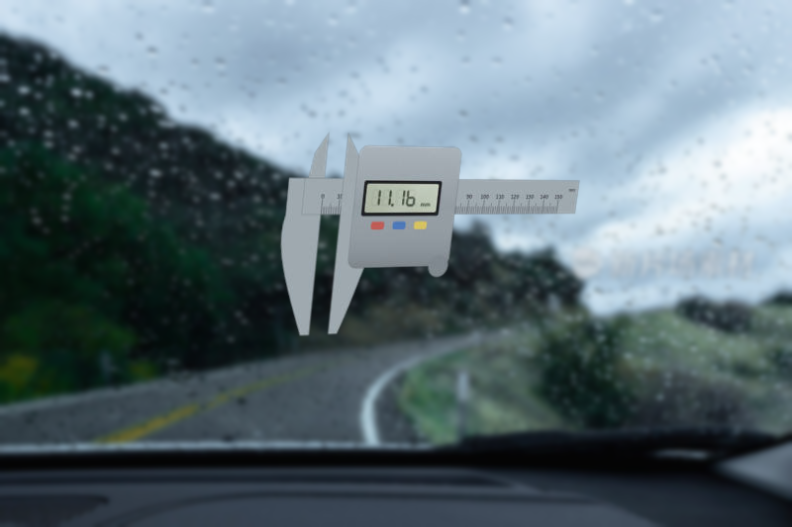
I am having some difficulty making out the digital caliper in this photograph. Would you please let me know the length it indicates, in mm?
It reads 11.16 mm
